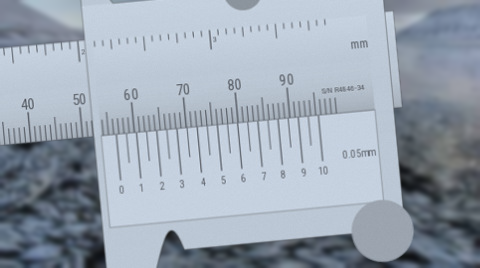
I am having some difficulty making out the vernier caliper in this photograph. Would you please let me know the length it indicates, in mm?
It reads 56.5 mm
